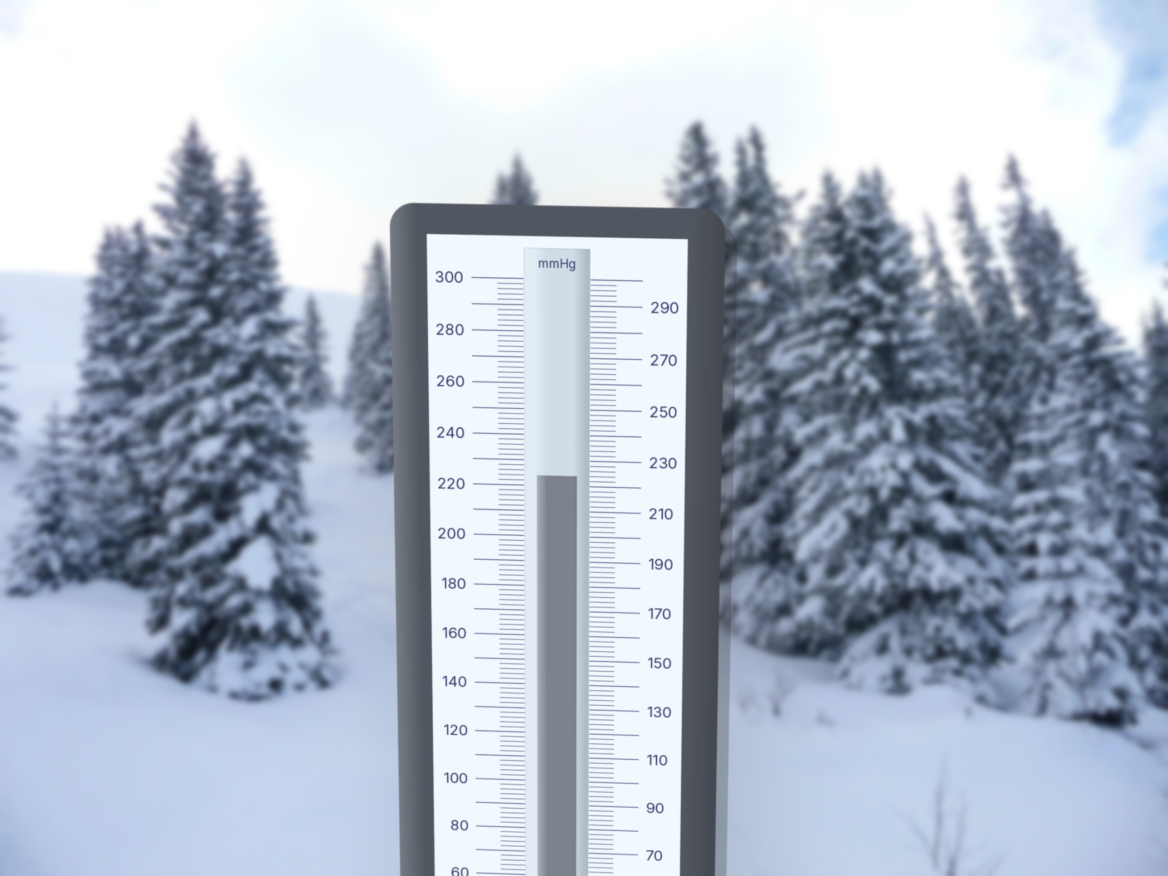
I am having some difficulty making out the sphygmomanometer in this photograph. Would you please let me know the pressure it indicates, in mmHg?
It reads 224 mmHg
